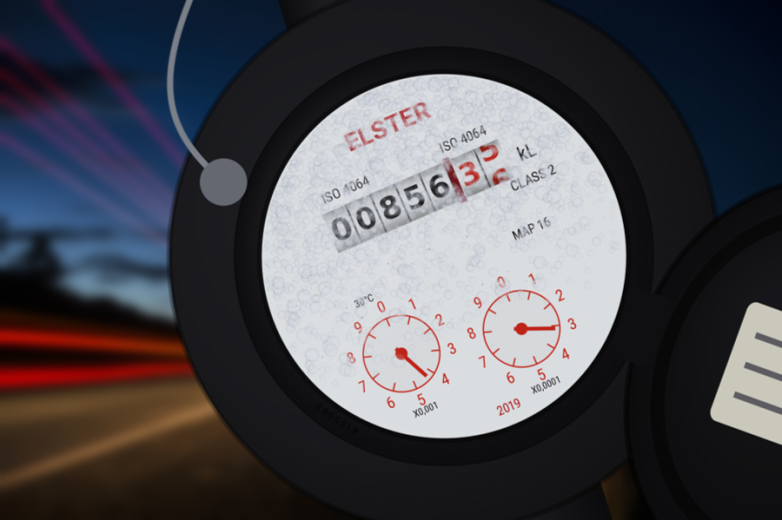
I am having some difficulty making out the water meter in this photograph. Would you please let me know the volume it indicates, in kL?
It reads 856.3543 kL
